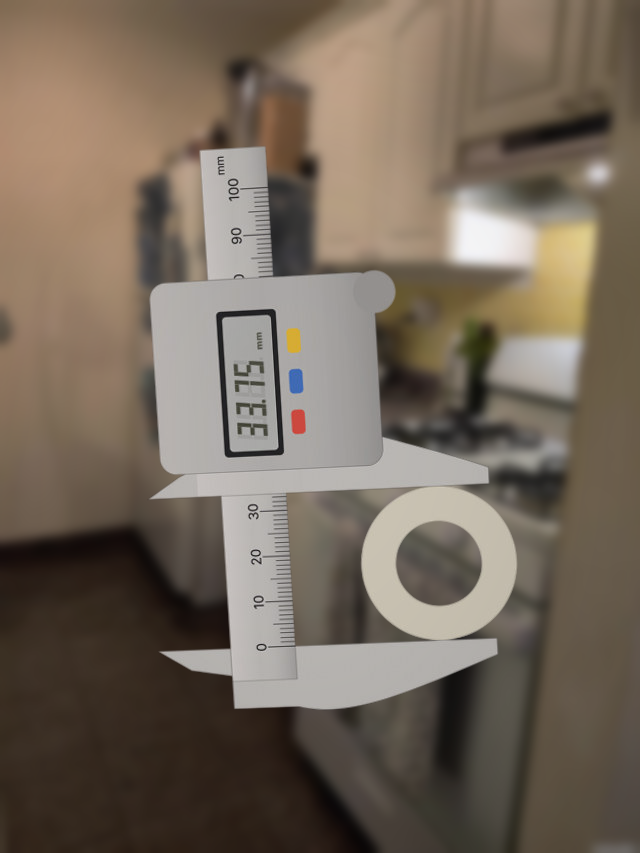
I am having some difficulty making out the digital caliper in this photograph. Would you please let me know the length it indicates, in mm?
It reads 33.75 mm
